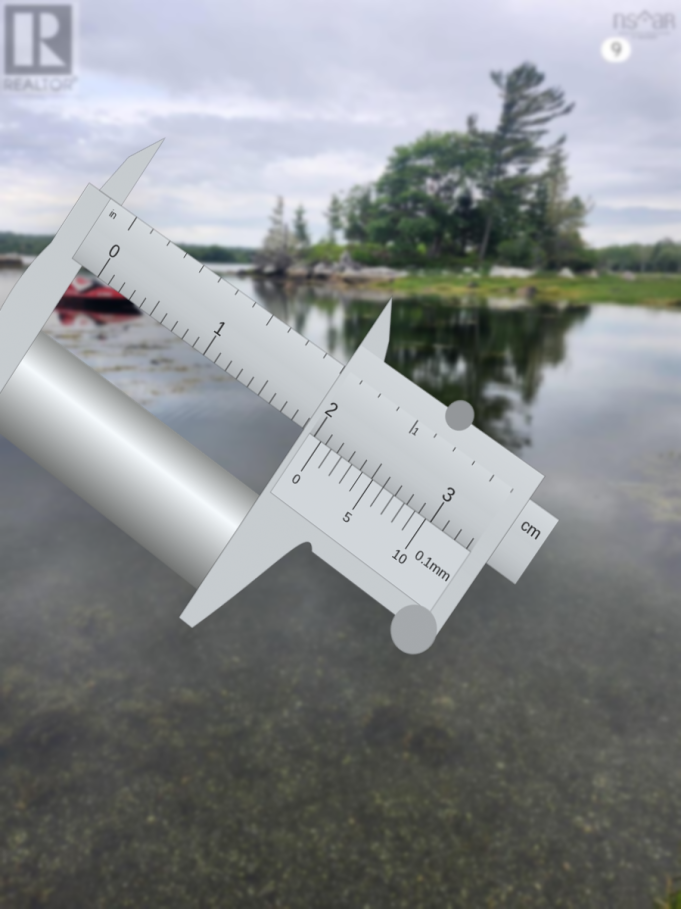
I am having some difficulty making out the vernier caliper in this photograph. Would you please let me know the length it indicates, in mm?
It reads 20.6 mm
